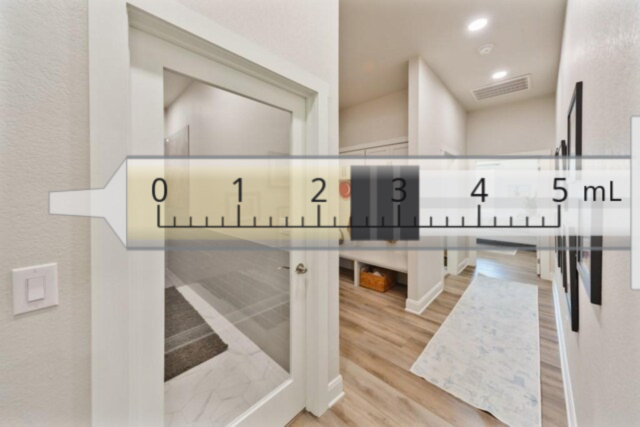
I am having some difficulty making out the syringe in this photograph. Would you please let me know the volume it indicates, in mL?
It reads 2.4 mL
